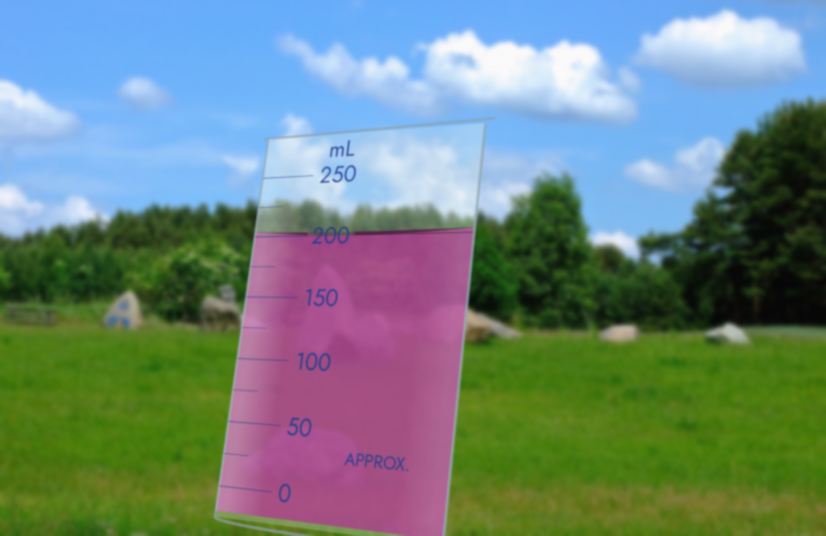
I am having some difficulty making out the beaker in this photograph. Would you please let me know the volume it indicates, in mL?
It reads 200 mL
